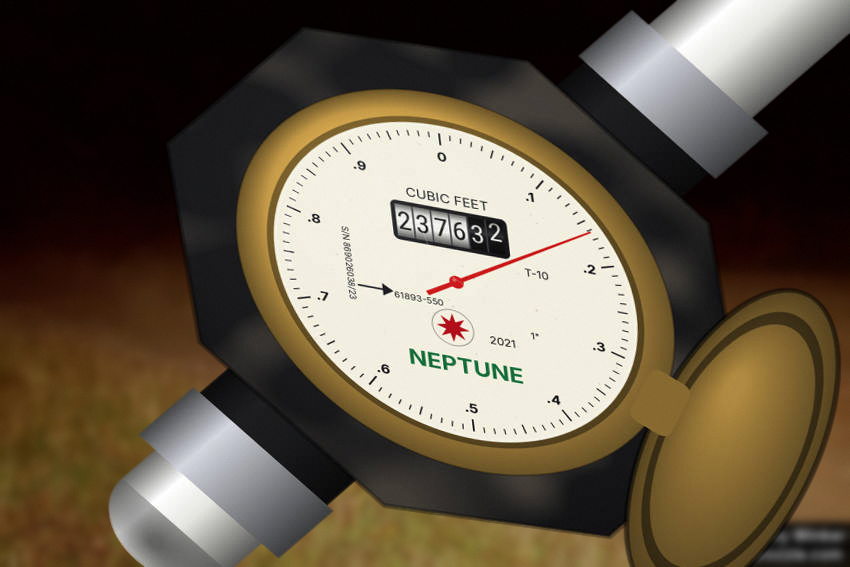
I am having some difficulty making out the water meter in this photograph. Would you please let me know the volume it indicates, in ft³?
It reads 237632.16 ft³
